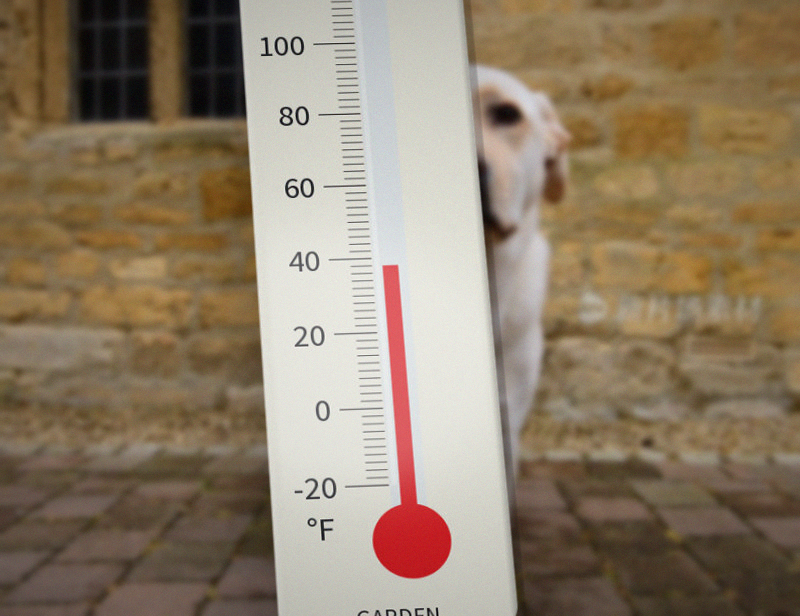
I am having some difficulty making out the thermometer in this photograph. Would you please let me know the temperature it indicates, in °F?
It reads 38 °F
